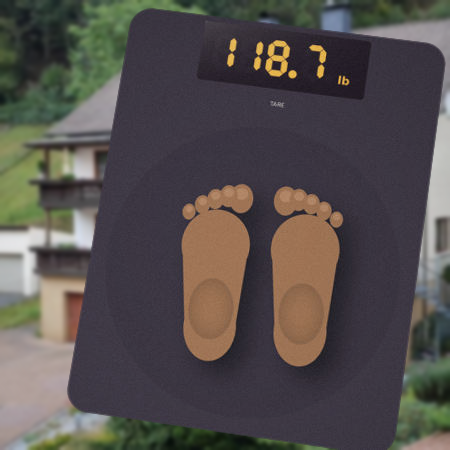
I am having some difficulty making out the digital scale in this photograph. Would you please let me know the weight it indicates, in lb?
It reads 118.7 lb
